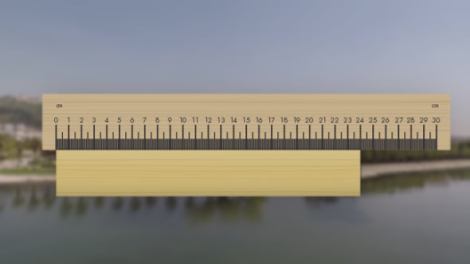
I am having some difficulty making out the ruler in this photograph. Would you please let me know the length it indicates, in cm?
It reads 24 cm
